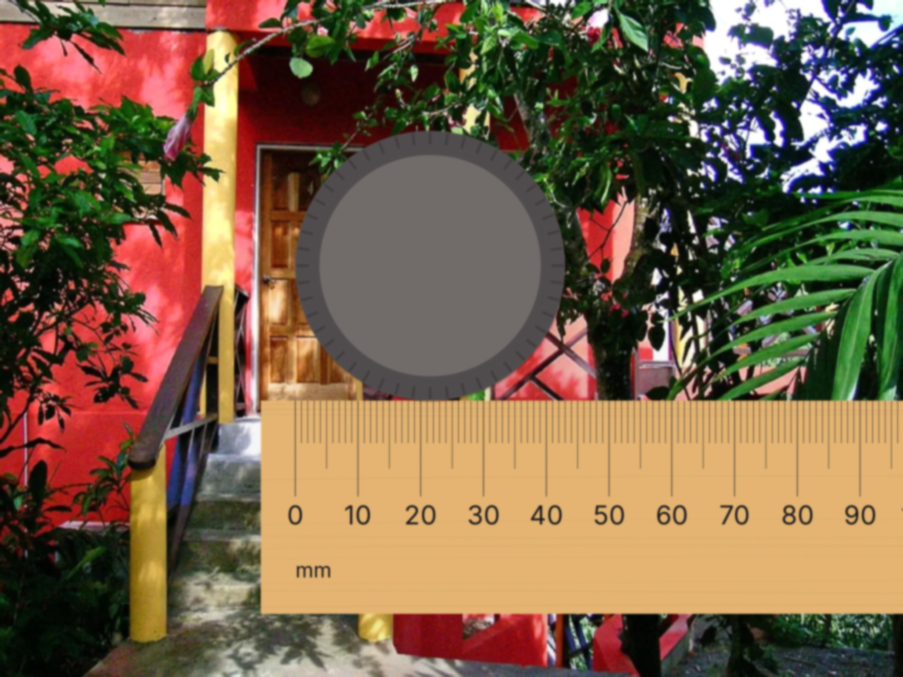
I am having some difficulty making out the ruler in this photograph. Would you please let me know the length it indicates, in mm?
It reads 43 mm
